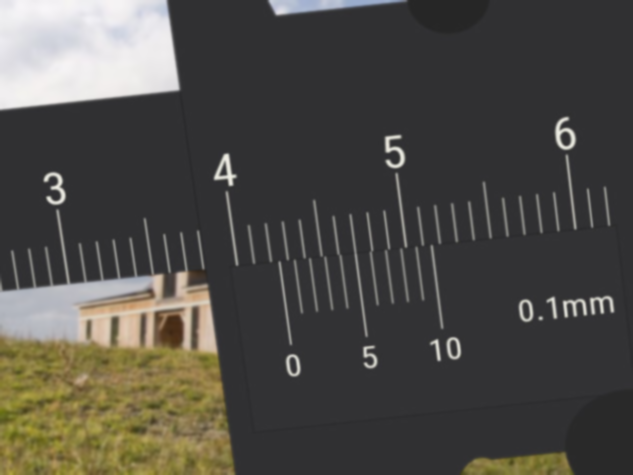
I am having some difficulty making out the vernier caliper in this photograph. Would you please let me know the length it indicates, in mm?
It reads 42.5 mm
